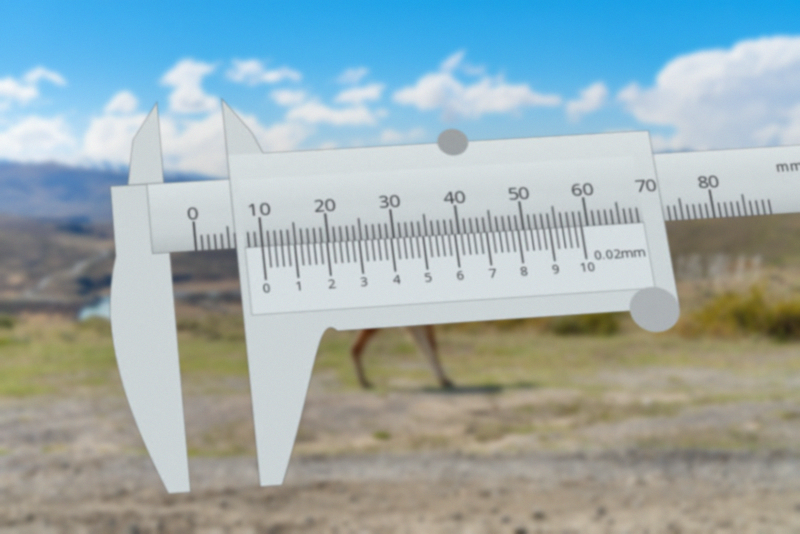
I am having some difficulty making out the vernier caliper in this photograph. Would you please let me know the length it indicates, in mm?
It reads 10.0 mm
